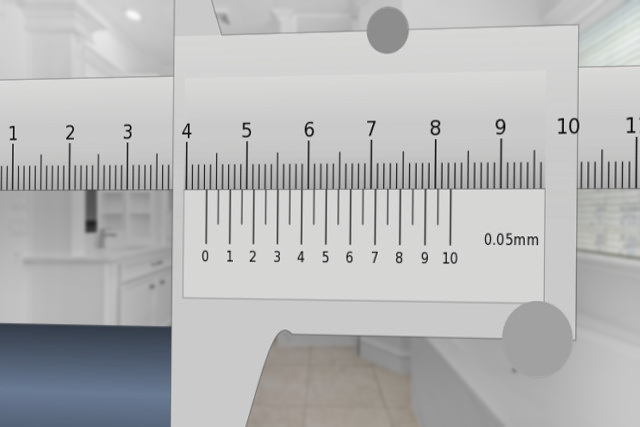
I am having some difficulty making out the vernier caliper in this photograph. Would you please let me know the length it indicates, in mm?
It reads 43.4 mm
